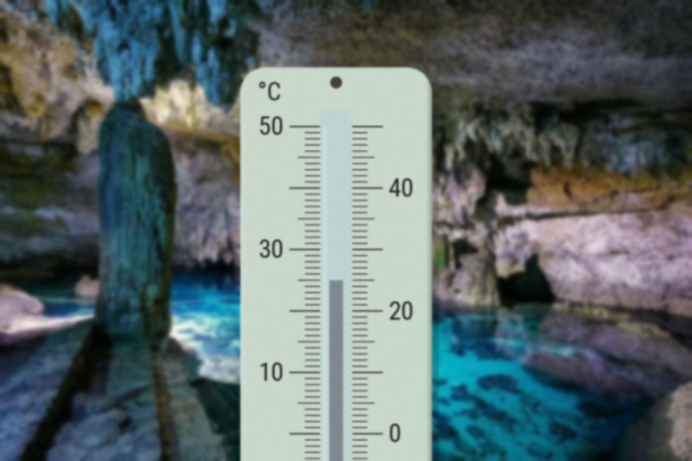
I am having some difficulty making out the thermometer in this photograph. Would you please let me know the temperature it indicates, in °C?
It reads 25 °C
